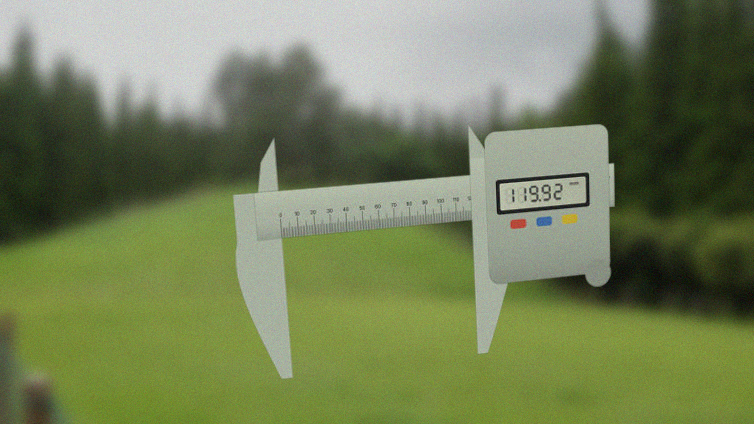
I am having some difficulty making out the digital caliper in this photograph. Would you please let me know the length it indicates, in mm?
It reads 119.92 mm
